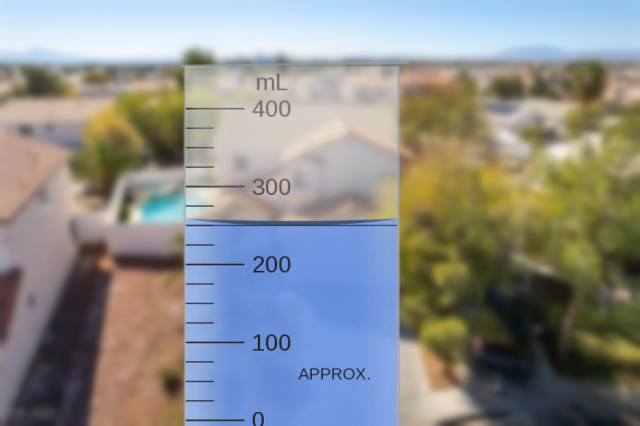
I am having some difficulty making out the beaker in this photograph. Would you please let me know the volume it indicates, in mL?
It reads 250 mL
